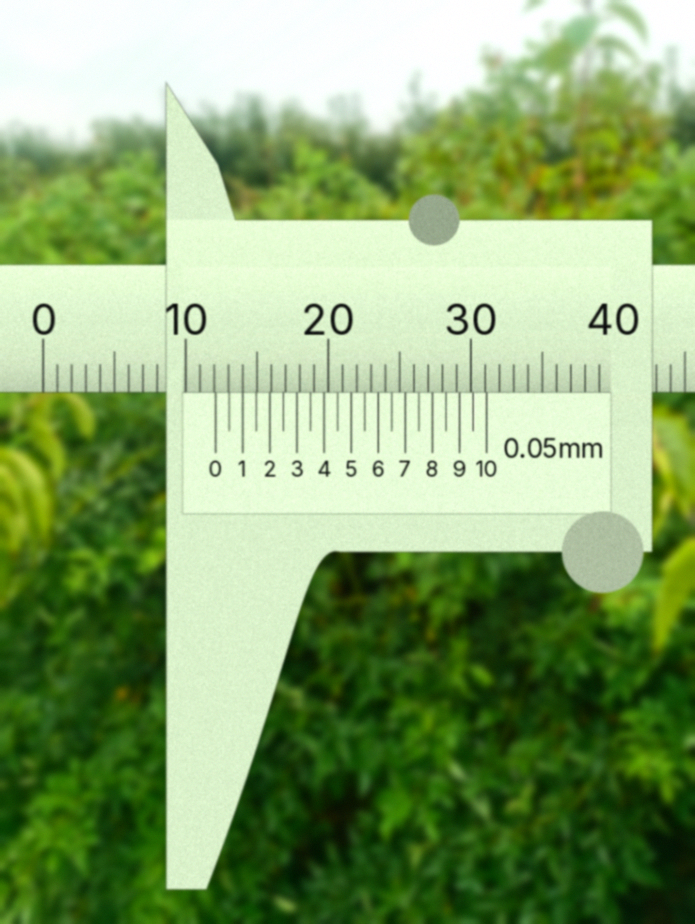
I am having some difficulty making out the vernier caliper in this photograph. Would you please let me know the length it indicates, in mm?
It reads 12.1 mm
